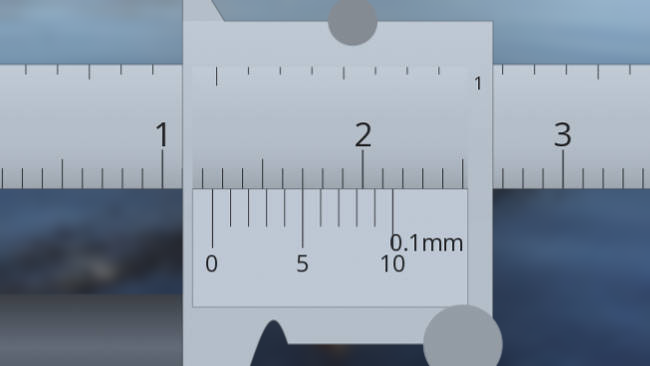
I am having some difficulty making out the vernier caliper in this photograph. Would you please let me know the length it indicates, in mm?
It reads 12.5 mm
